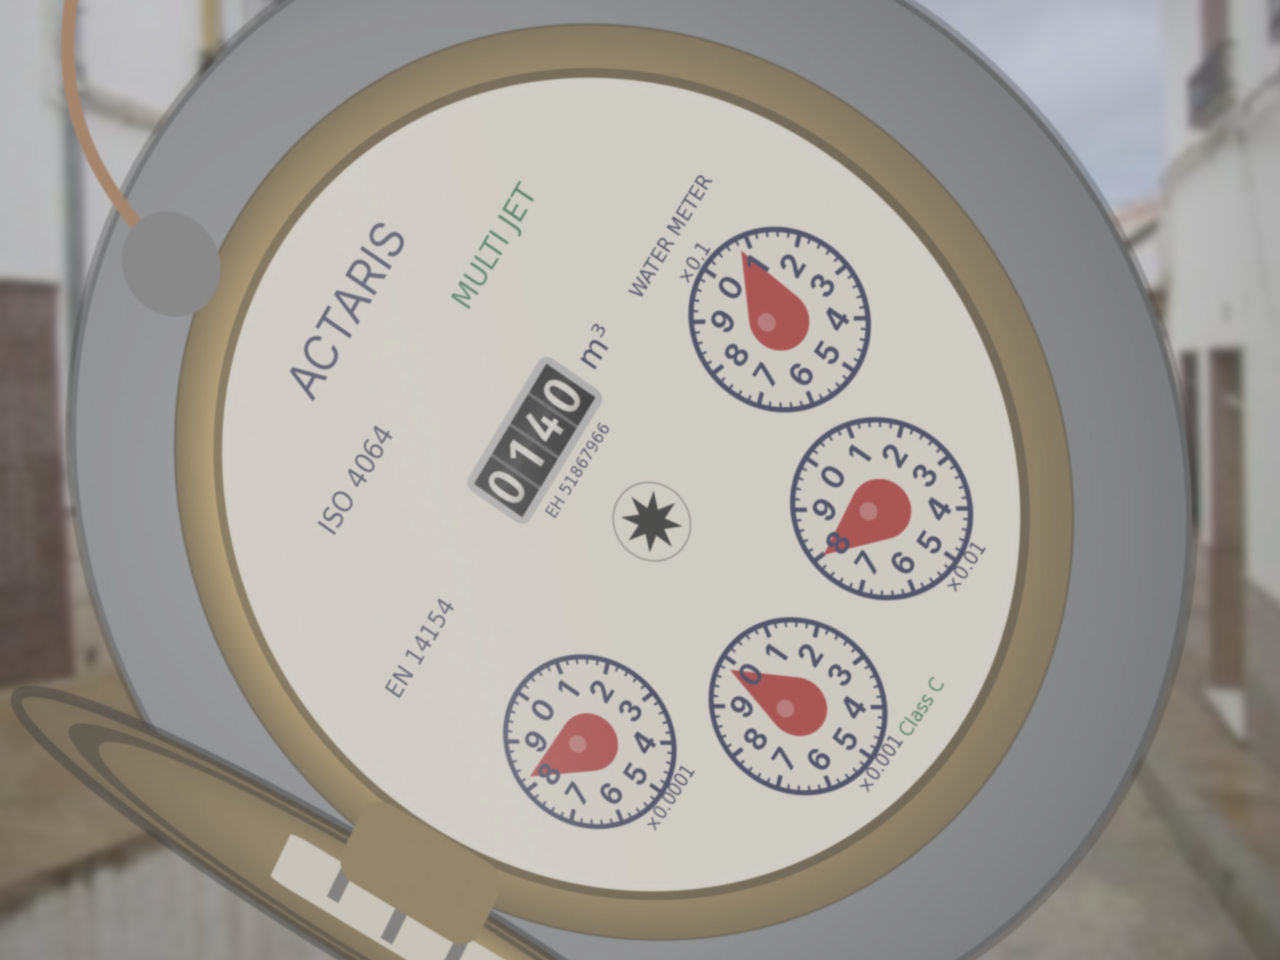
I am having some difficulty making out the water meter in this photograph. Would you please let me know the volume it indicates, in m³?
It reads 140.0798 m³
